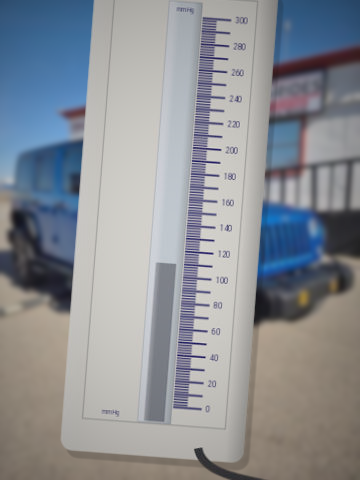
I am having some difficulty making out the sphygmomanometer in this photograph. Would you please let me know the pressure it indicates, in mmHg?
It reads 110 mmHg
